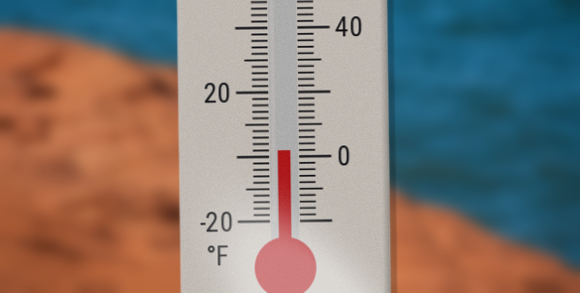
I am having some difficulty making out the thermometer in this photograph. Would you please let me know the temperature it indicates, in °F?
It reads 2 °F
